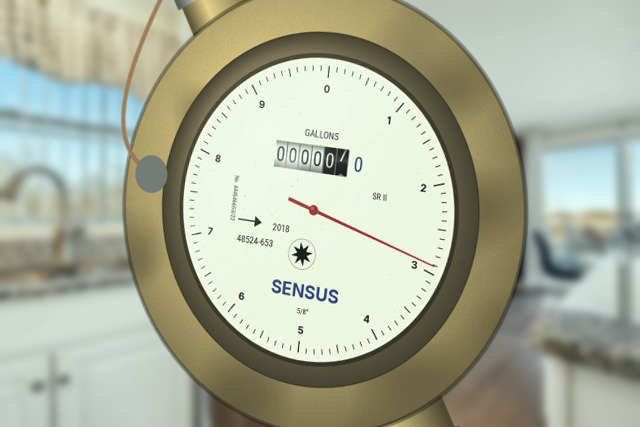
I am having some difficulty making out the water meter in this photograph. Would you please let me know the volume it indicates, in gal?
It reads 72.9 gal
